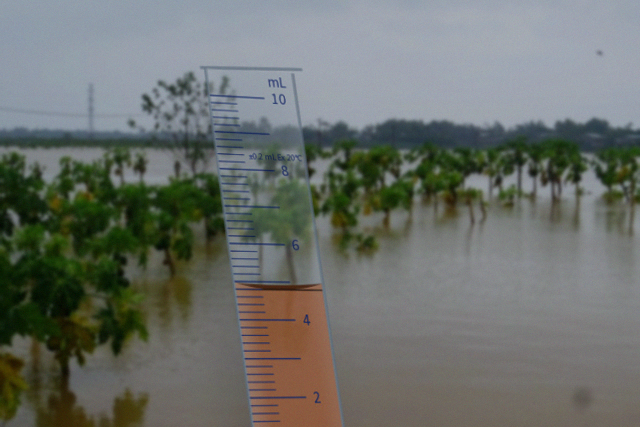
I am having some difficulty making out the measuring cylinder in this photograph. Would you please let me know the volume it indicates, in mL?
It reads 4.8 mL
